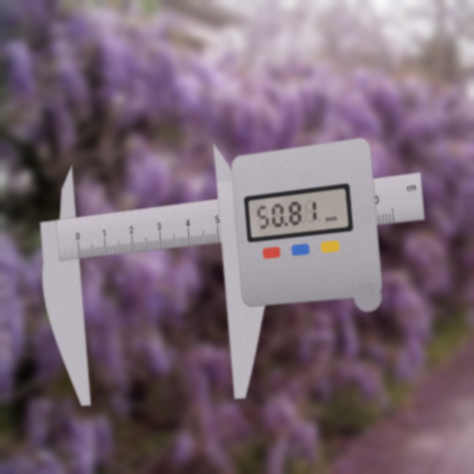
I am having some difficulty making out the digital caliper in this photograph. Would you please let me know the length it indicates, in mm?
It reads 50.81 mm
